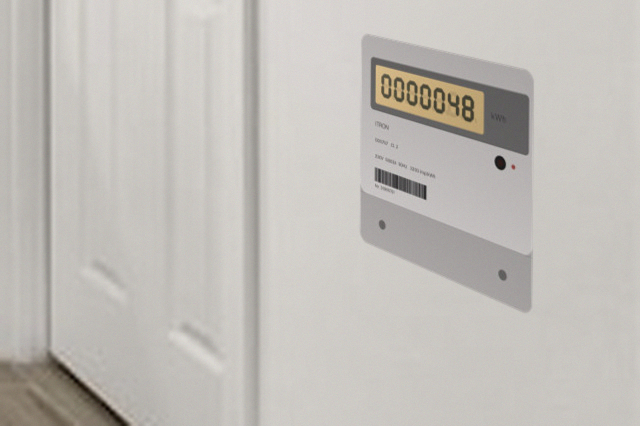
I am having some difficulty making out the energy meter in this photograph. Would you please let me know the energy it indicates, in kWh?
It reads 48 kWh
